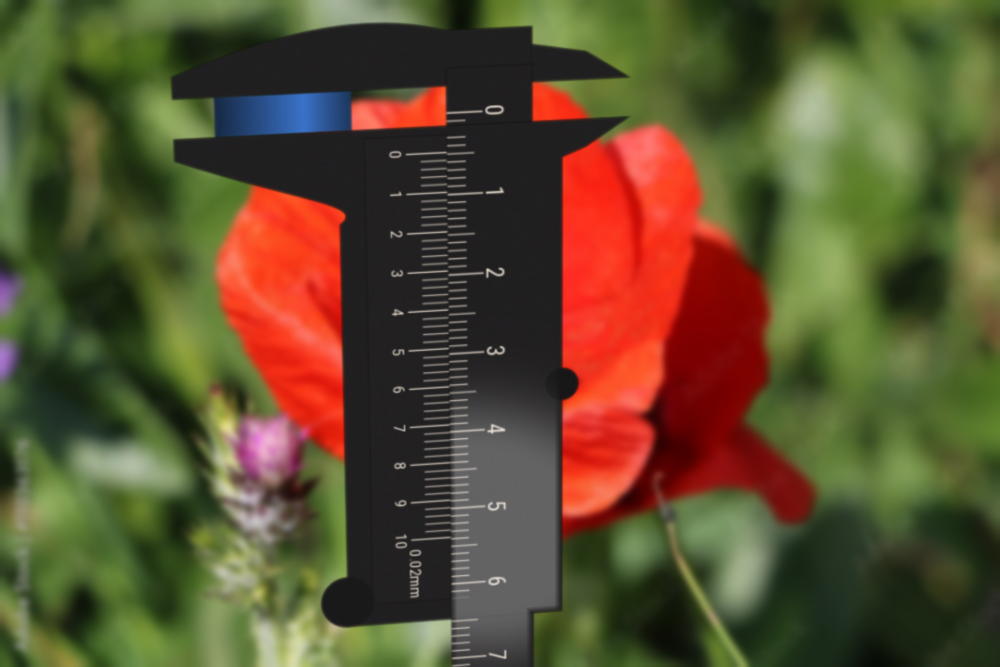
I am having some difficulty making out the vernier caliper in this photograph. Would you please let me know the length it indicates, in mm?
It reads 4.8 mm
